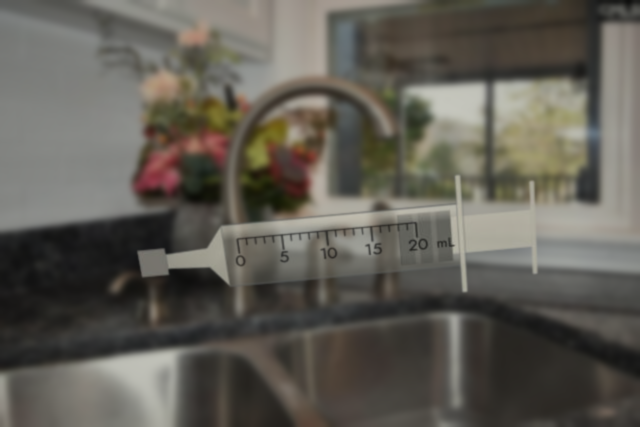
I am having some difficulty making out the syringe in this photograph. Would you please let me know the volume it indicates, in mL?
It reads 18 mL
